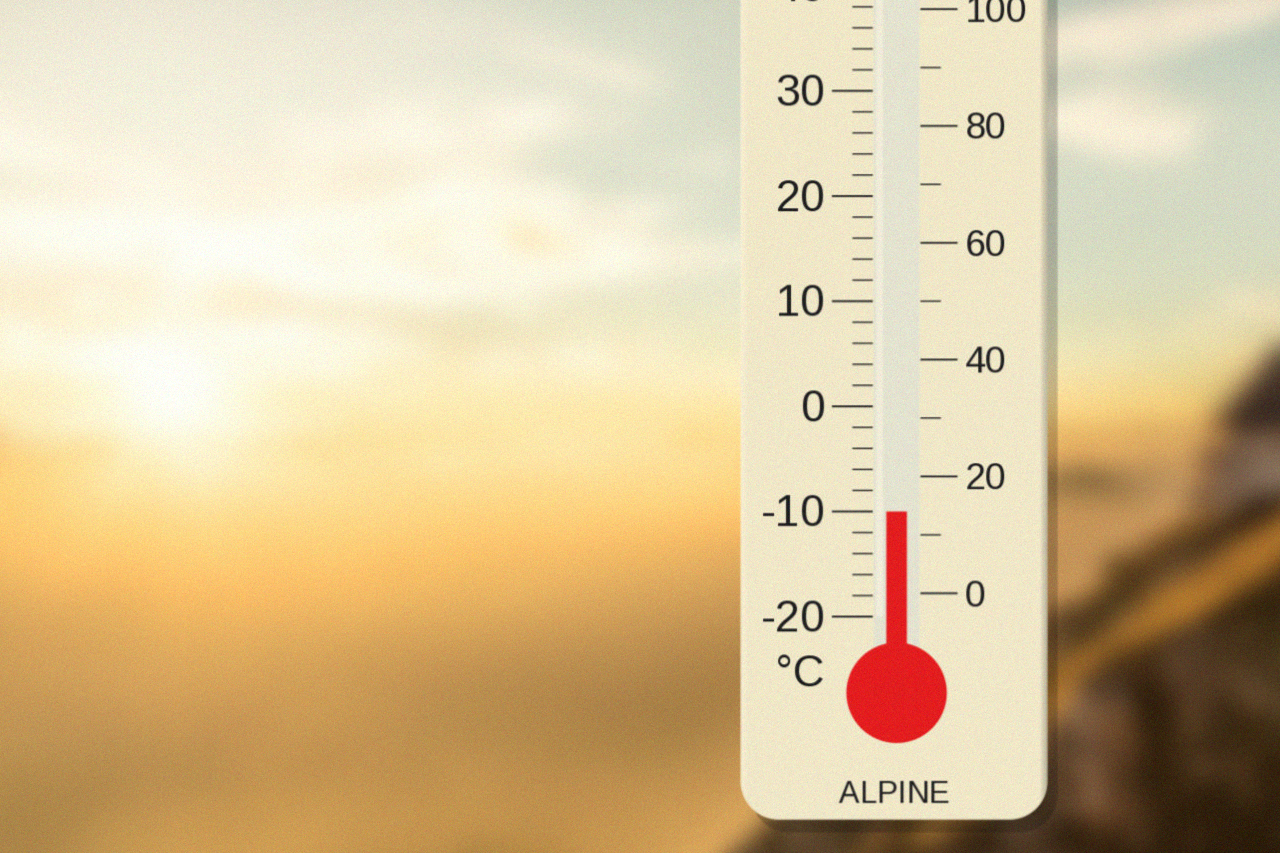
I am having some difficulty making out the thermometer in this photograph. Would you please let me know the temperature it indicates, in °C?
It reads -10 °C
